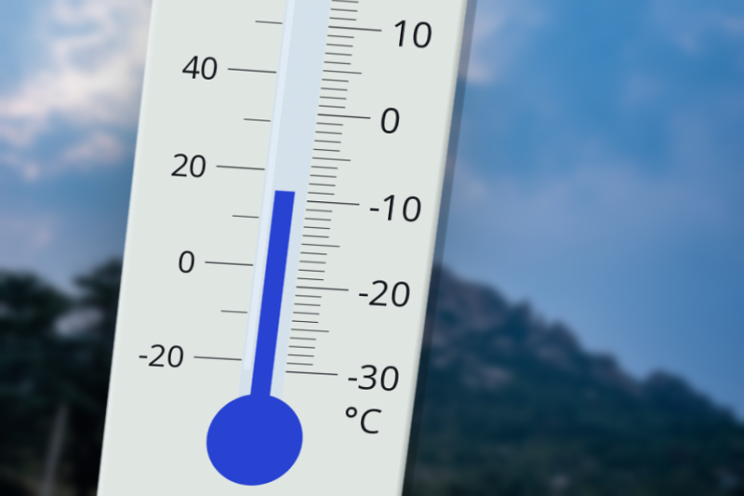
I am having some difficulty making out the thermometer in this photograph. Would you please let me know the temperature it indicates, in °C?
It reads -9 °C
